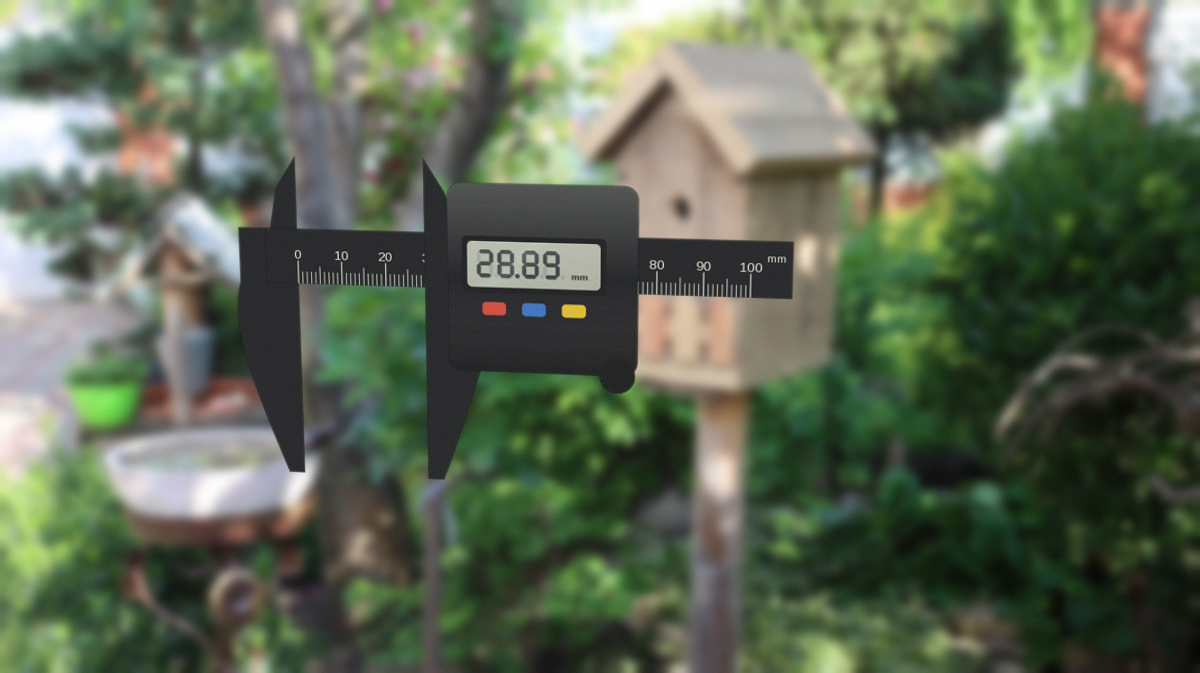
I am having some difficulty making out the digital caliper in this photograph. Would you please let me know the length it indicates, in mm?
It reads 28.89 mm
